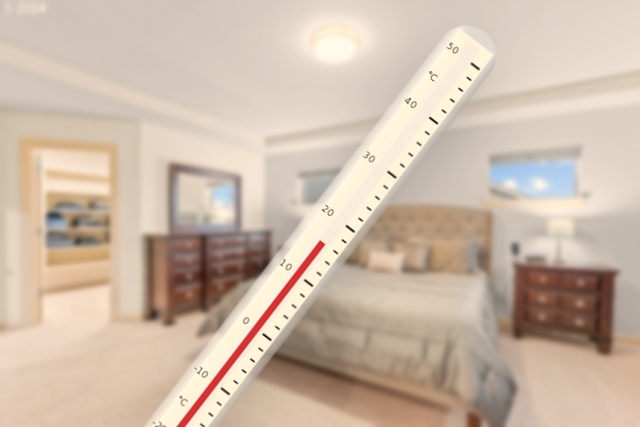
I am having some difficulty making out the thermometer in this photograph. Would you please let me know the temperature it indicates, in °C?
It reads 16 °C
